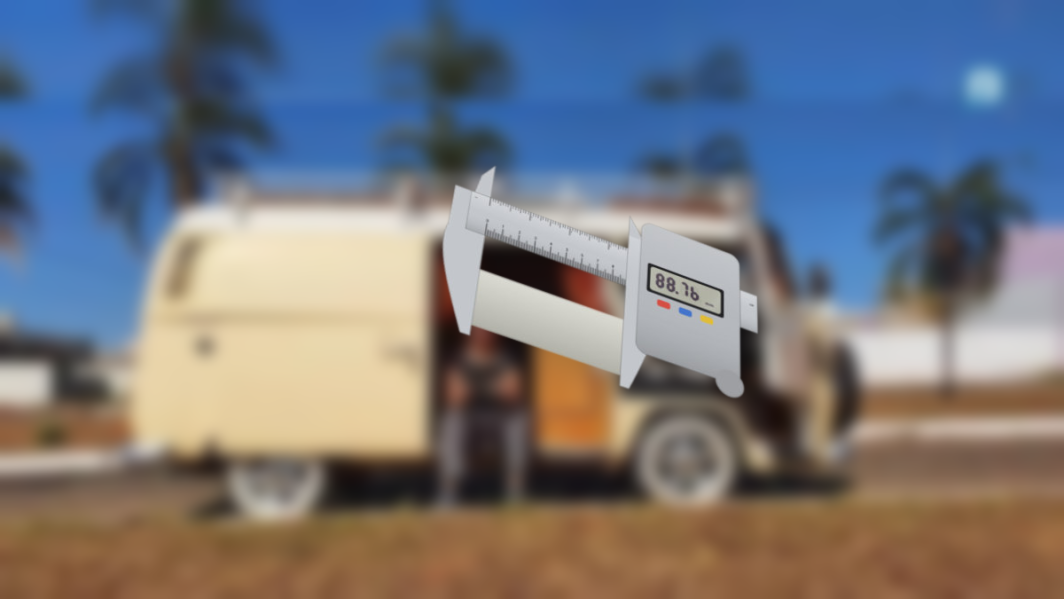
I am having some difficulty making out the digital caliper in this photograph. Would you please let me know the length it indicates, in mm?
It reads 88.76 mm
